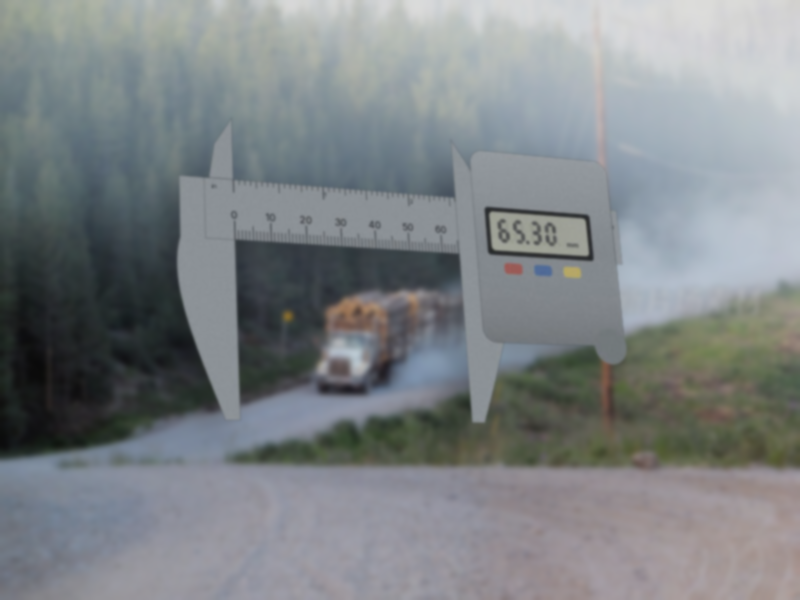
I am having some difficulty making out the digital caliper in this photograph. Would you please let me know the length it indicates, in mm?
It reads 65.30 mm
